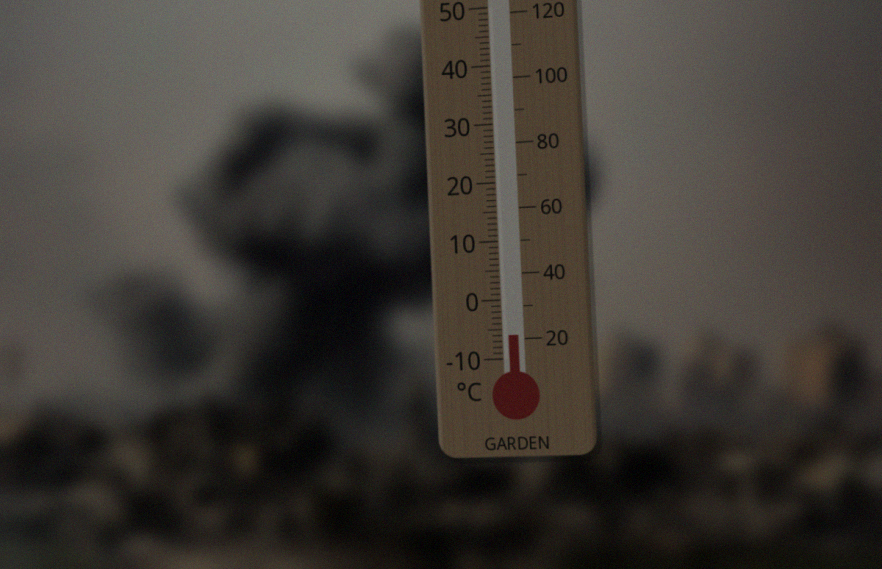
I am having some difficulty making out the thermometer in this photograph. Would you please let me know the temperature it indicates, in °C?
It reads -6 °C
